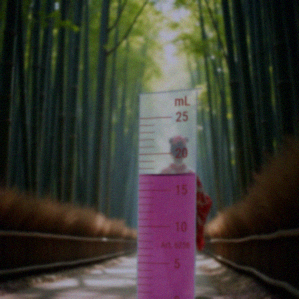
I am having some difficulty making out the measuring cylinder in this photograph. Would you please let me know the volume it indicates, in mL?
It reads 17 mL
